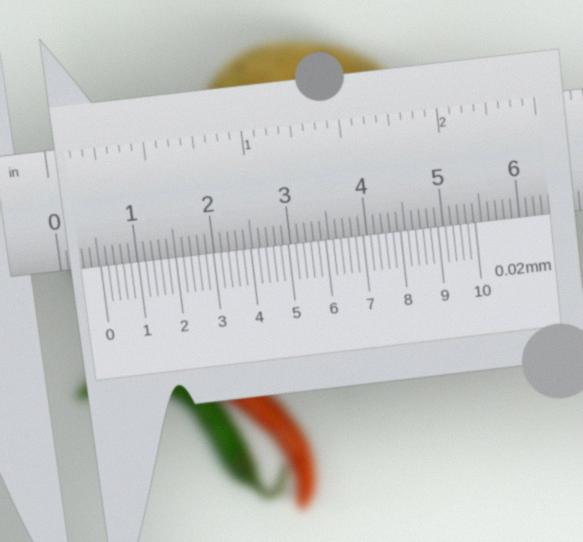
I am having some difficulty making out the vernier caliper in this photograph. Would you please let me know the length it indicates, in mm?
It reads 5.2 mm
